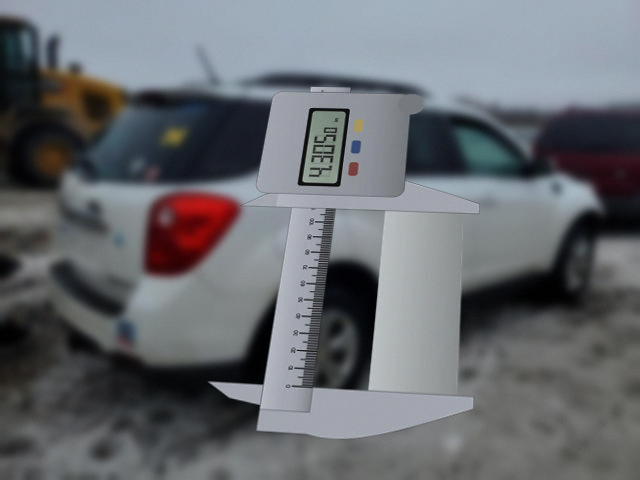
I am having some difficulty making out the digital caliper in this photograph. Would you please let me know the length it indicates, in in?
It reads 4.3050 in
